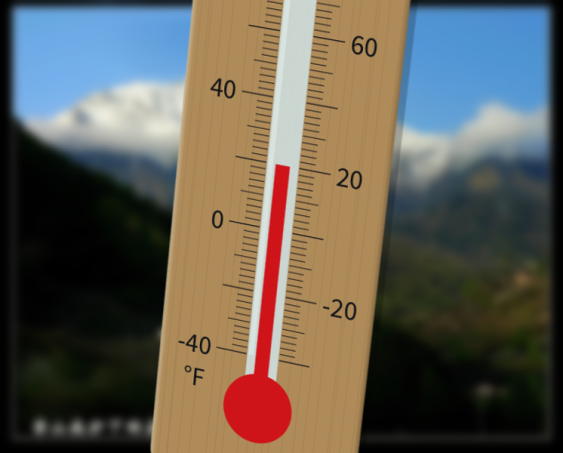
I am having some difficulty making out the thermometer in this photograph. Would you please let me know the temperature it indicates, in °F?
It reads 20 °F
